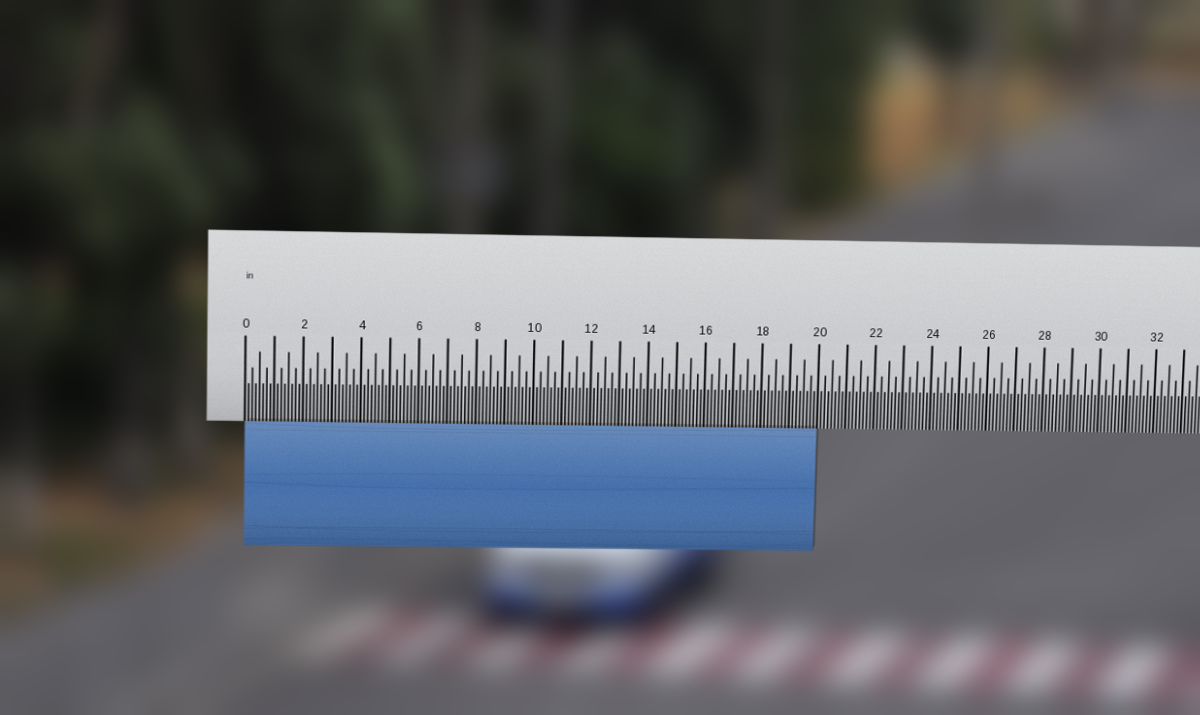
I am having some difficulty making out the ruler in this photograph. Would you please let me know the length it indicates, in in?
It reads 20 in
